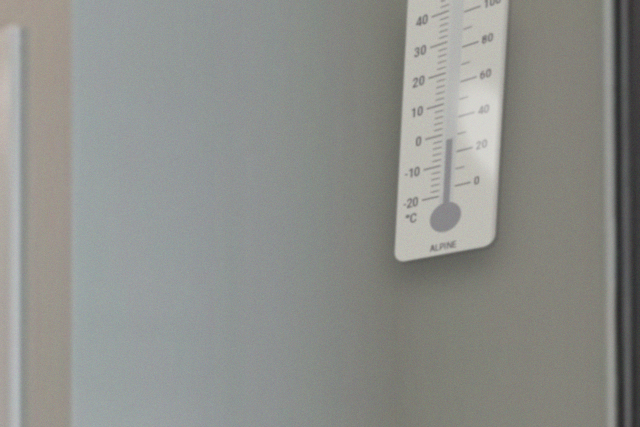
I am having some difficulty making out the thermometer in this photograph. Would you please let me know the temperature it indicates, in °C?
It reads -2 °C
